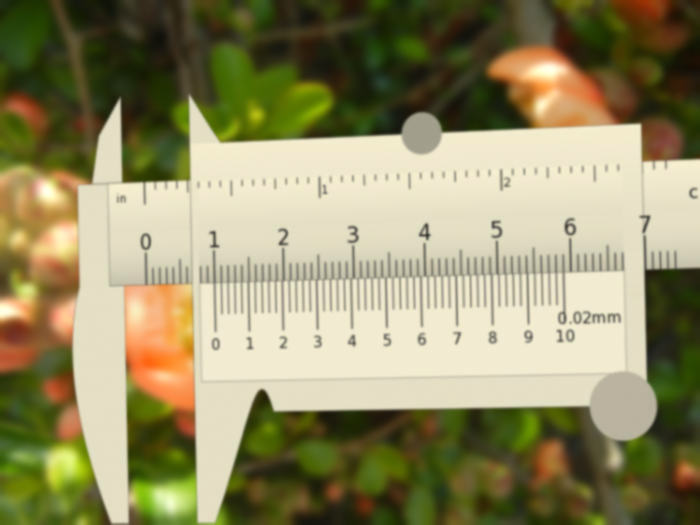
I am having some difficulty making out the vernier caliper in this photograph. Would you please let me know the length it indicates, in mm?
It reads 10.0 mm
